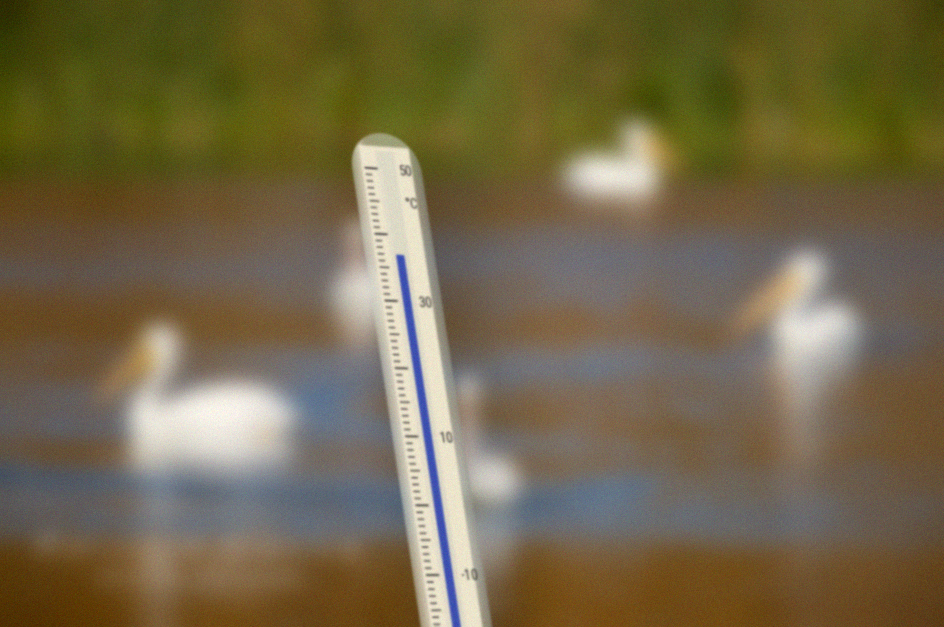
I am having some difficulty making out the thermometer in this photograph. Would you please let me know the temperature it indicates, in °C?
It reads 37 °C
